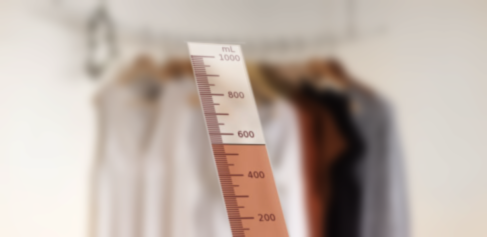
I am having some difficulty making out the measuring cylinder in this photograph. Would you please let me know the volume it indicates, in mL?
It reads 550 mL
